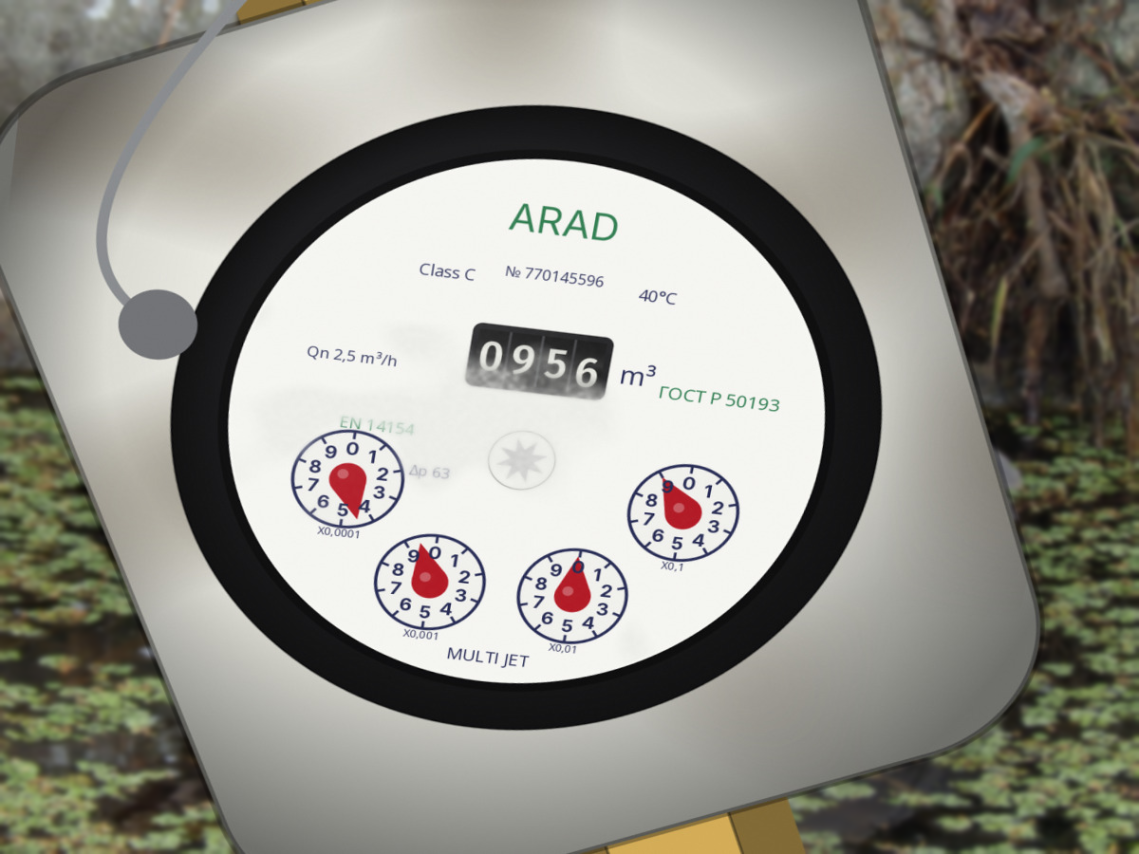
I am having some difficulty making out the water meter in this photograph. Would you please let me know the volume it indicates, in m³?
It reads 955.8994 m³
